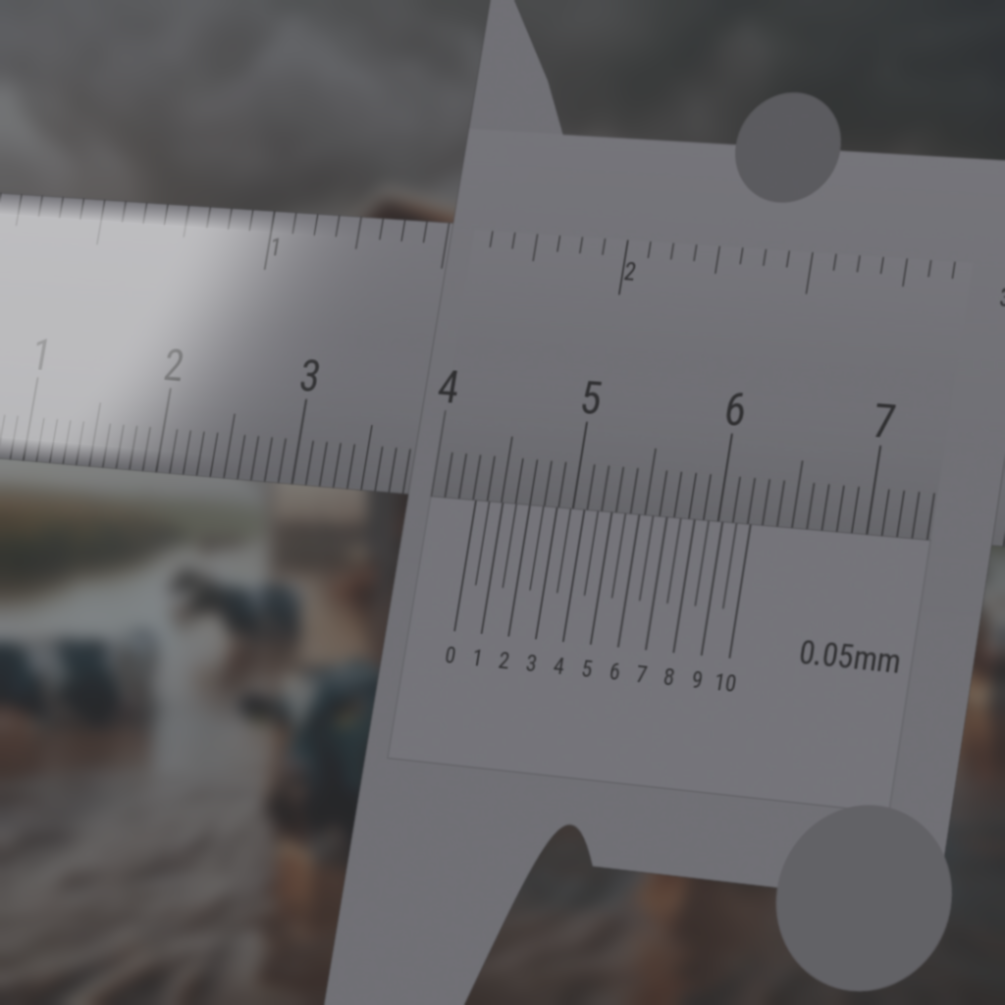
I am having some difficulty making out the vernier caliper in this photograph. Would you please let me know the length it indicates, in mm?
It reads 43.2 mm
